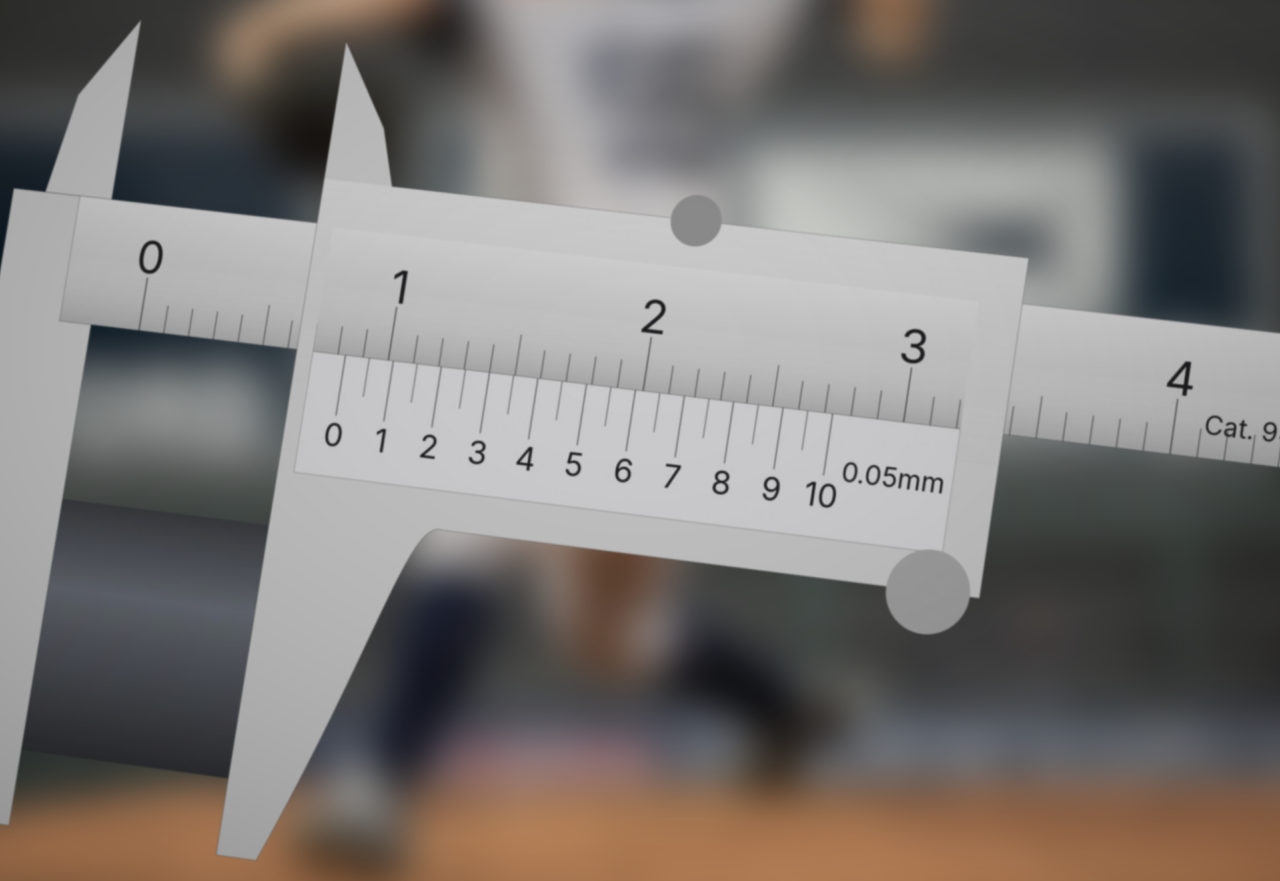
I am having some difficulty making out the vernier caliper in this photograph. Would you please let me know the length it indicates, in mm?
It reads 8.3 mm
